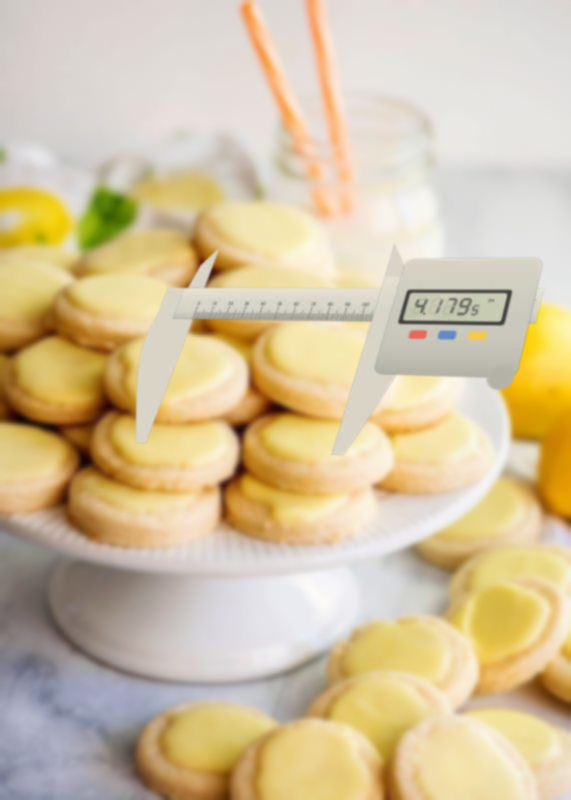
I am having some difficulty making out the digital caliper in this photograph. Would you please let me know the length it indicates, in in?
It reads 4.1795 in
